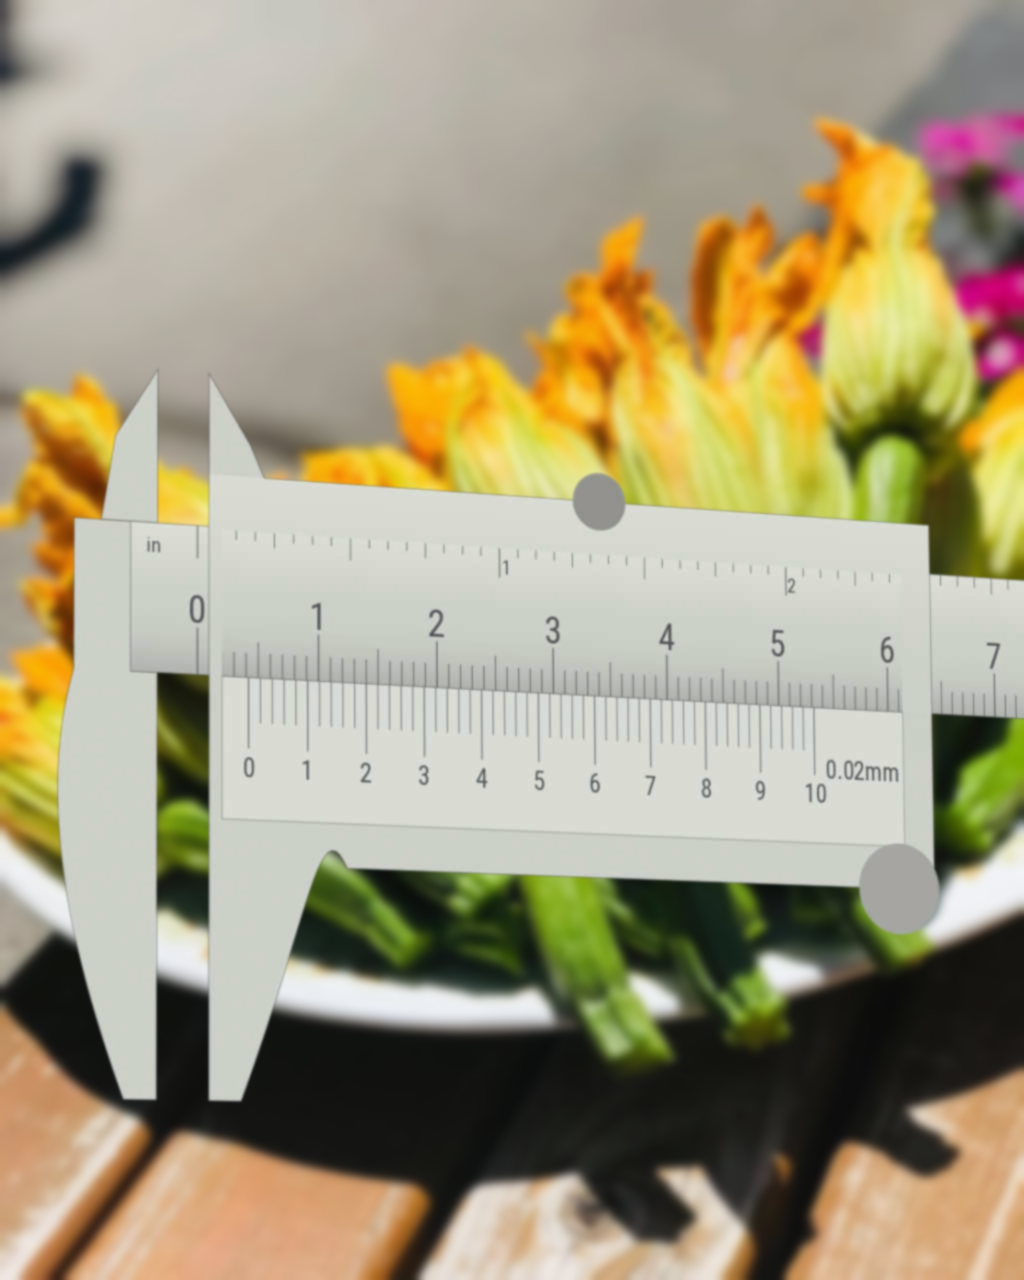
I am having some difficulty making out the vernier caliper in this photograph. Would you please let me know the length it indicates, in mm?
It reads 4.2 mm
